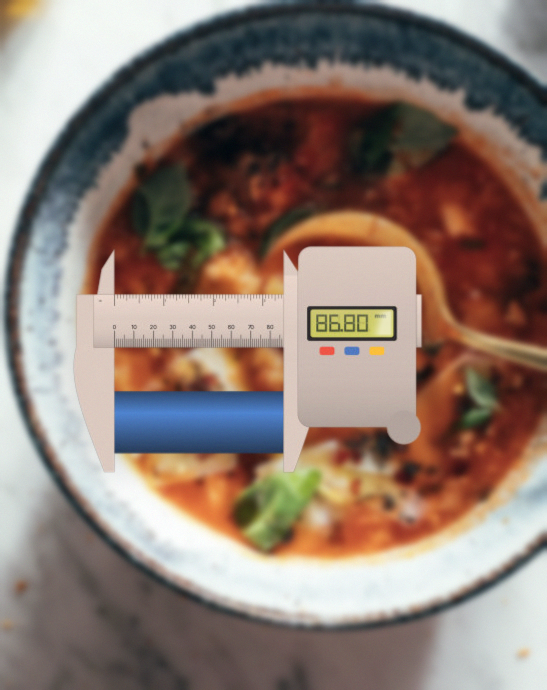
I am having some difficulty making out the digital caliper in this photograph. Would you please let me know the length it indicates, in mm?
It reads 86.80 mm
